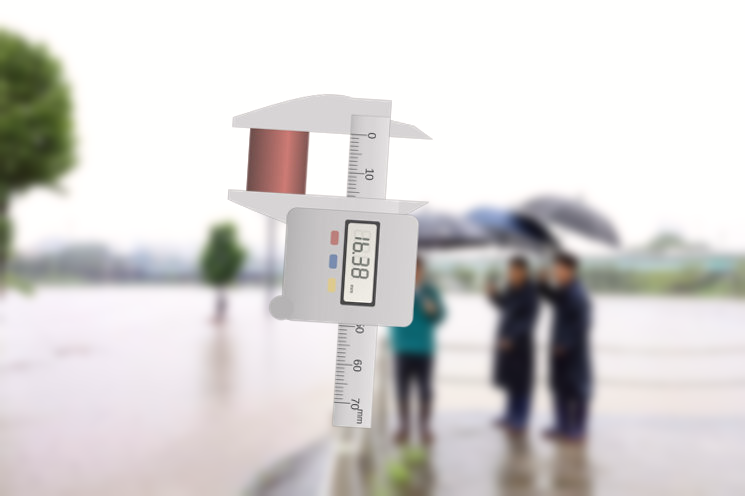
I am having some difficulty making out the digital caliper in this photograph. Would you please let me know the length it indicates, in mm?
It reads 16.38 mm
